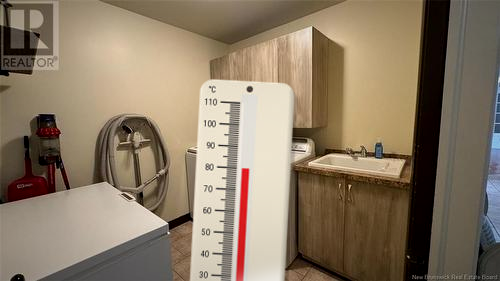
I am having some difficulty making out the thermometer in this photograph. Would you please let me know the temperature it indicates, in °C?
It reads 80 °C
